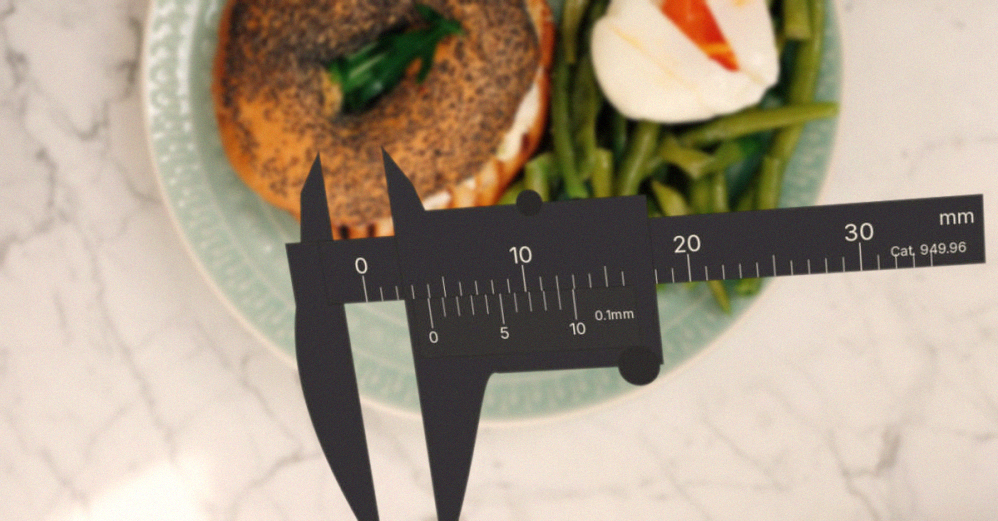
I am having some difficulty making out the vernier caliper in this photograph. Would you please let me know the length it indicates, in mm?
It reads 3.9 mm
